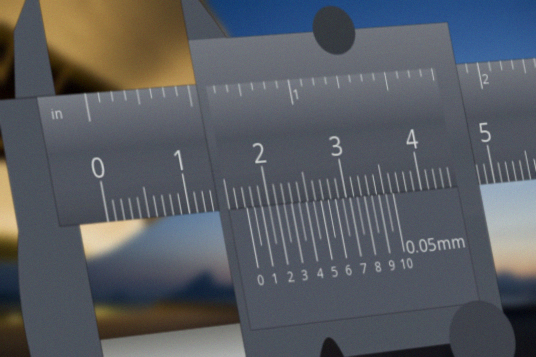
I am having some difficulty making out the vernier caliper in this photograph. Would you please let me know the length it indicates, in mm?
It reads 17.2 mm
